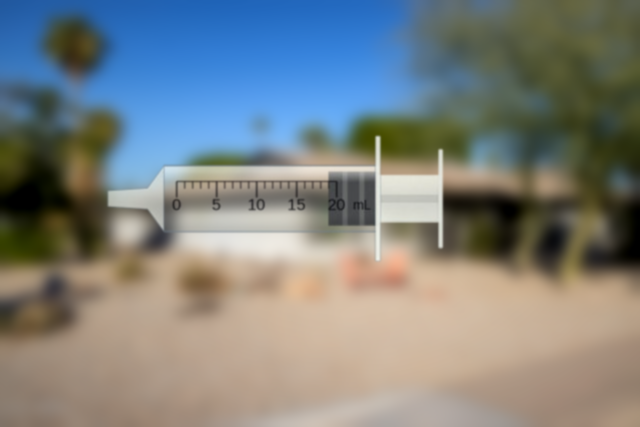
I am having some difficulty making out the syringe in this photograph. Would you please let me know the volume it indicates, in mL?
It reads 19 mL
